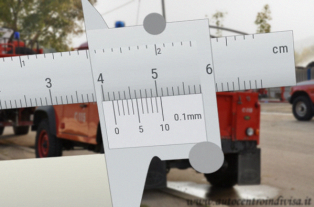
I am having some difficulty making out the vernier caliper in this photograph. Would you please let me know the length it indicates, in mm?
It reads 41.6 mm
